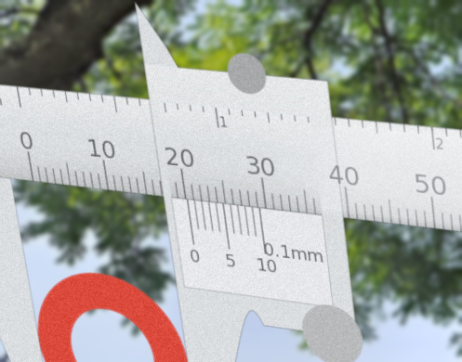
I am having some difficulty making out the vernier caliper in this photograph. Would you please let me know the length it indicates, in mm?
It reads 20.2 mm
